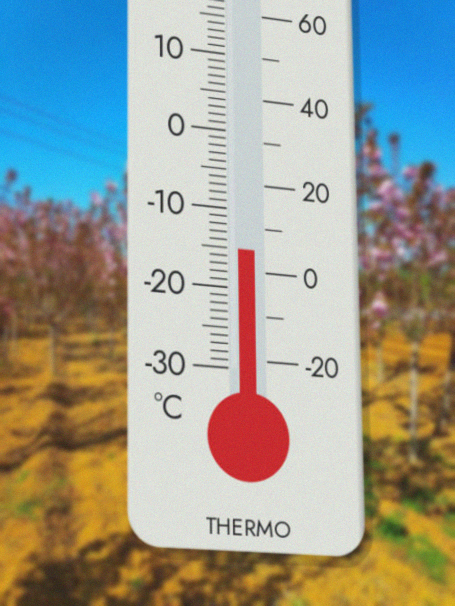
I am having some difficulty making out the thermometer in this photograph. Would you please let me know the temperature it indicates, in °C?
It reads -15 °C
